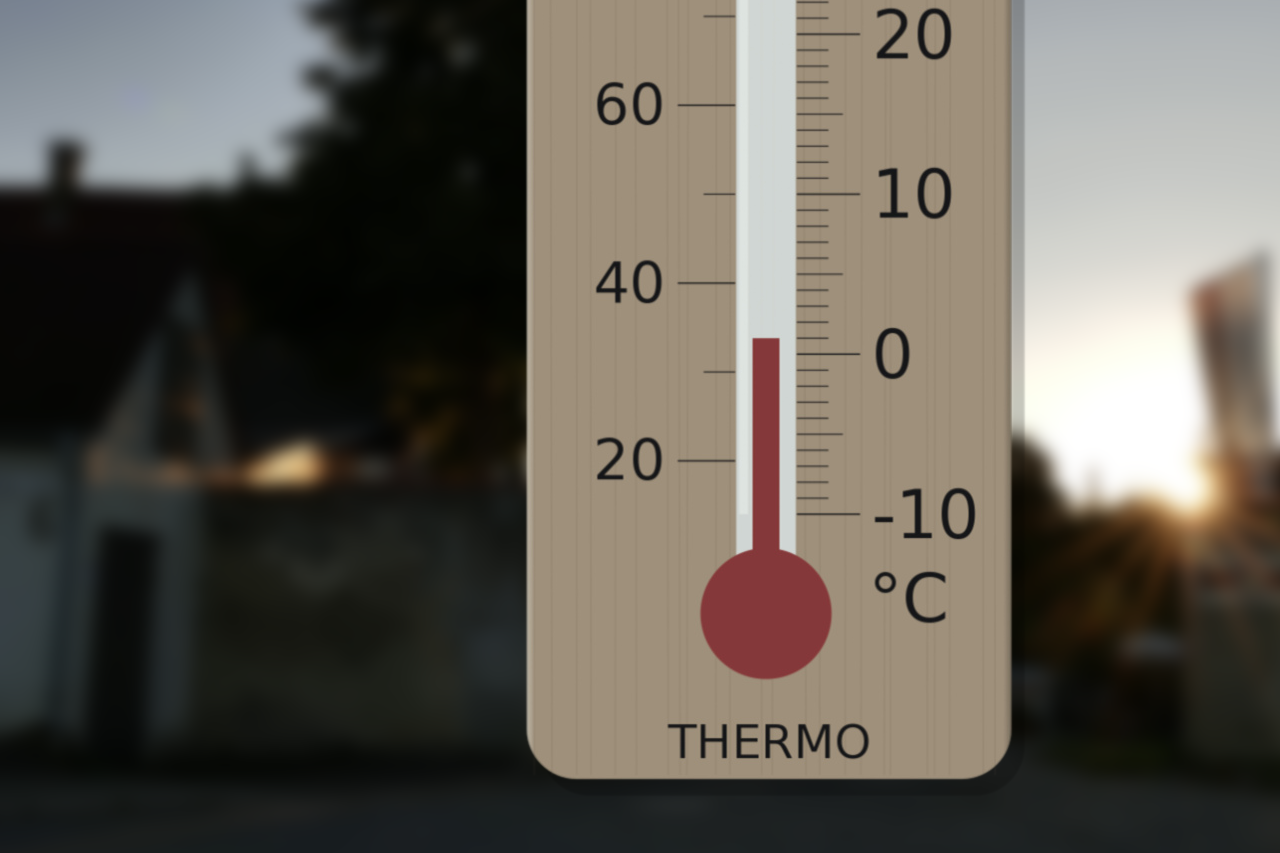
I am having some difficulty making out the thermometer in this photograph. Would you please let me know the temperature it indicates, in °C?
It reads 1 °C
